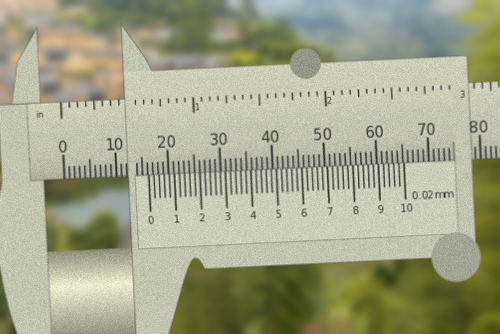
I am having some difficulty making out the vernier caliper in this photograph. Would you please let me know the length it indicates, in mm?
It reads 16.2 mm
